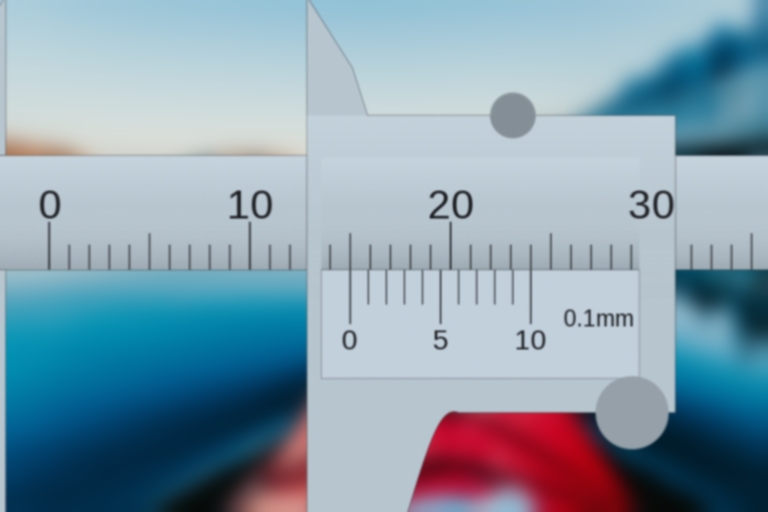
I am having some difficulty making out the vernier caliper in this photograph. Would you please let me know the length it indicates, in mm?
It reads 15.0 mm
